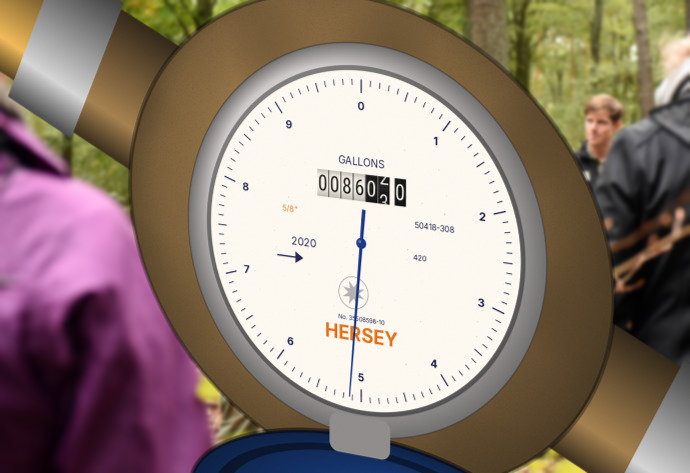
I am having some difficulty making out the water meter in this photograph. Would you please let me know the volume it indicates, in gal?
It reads 86025.1 gal
